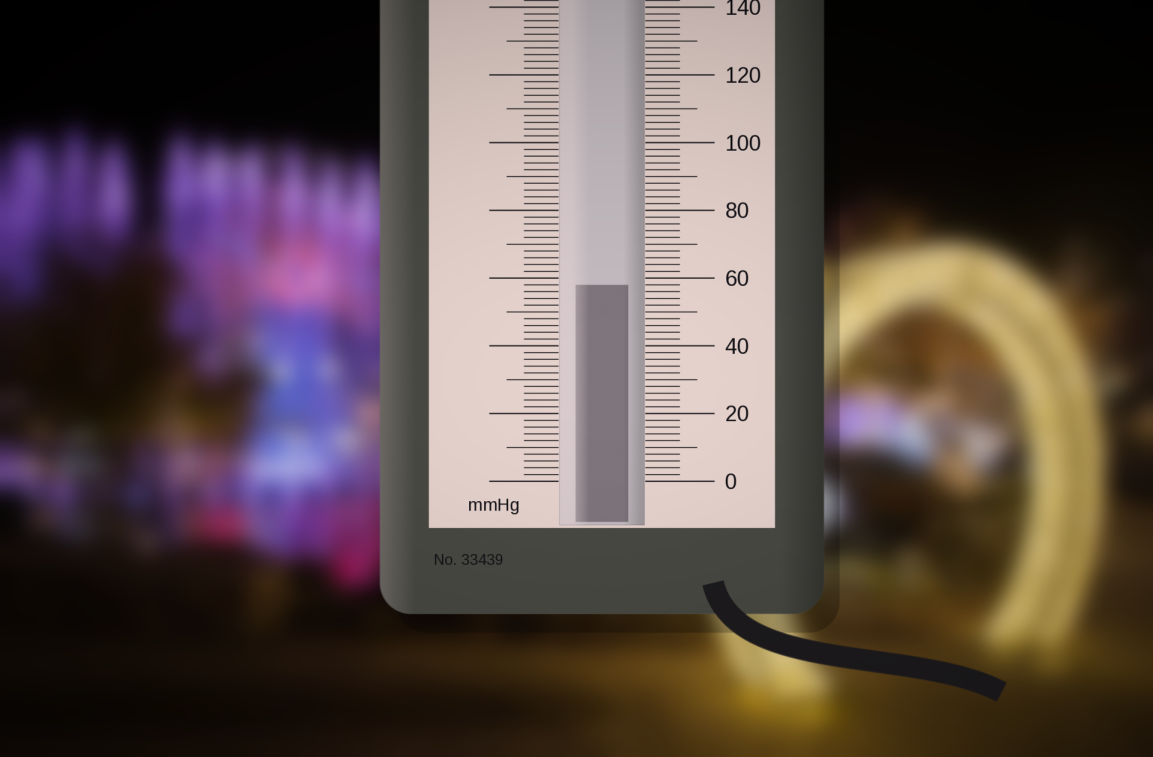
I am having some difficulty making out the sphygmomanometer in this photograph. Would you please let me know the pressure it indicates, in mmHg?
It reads 58 mmHg
